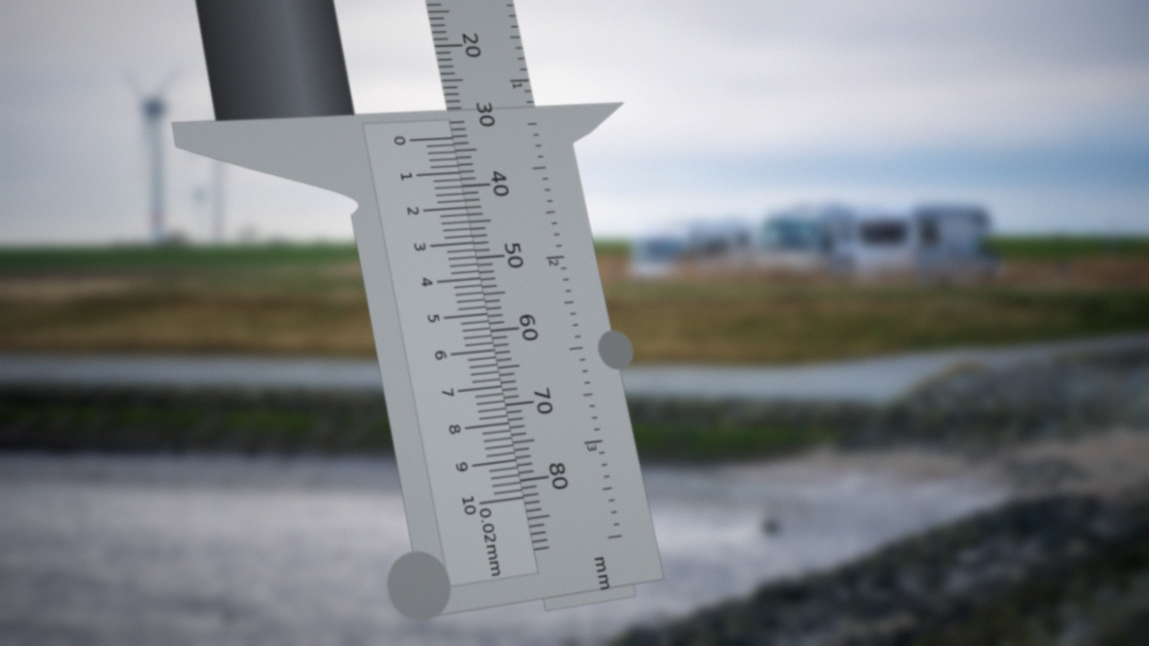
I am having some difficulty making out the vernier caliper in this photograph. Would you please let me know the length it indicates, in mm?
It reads 33.2 mm
